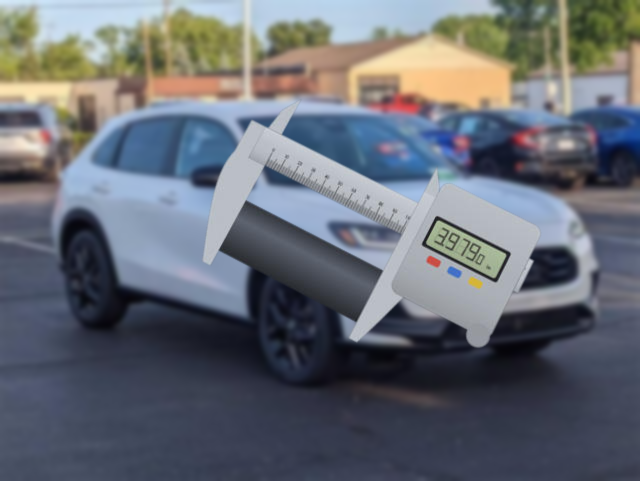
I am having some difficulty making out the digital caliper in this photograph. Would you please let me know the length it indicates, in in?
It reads 3.9790 in
